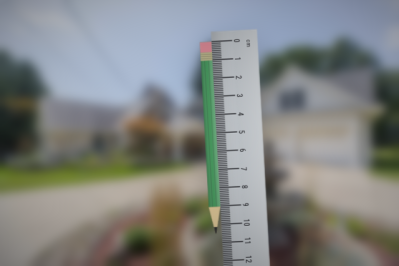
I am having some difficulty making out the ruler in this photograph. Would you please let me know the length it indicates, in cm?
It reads 10.5 cm
